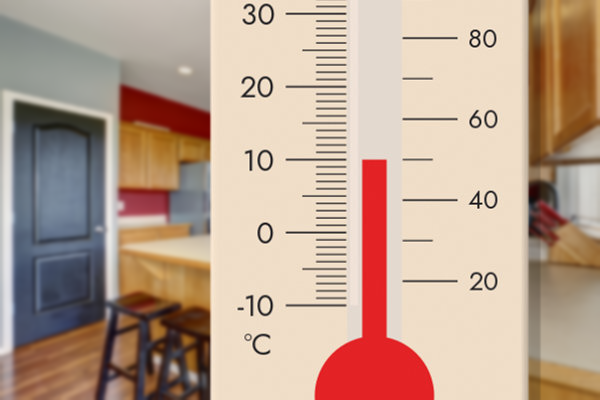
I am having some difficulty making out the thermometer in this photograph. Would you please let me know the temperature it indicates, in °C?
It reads 10 °C
